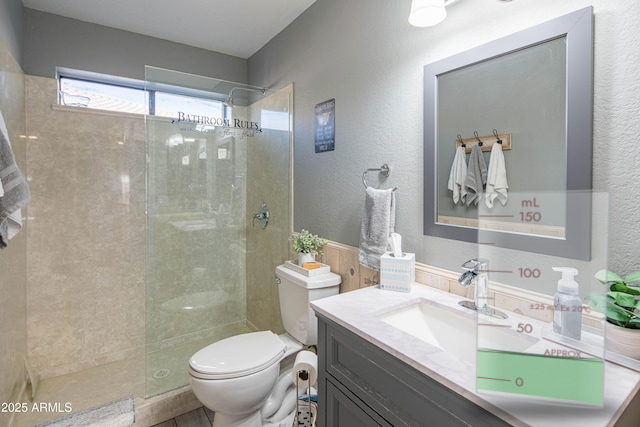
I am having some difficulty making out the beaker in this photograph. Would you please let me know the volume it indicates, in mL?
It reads 25 mL
